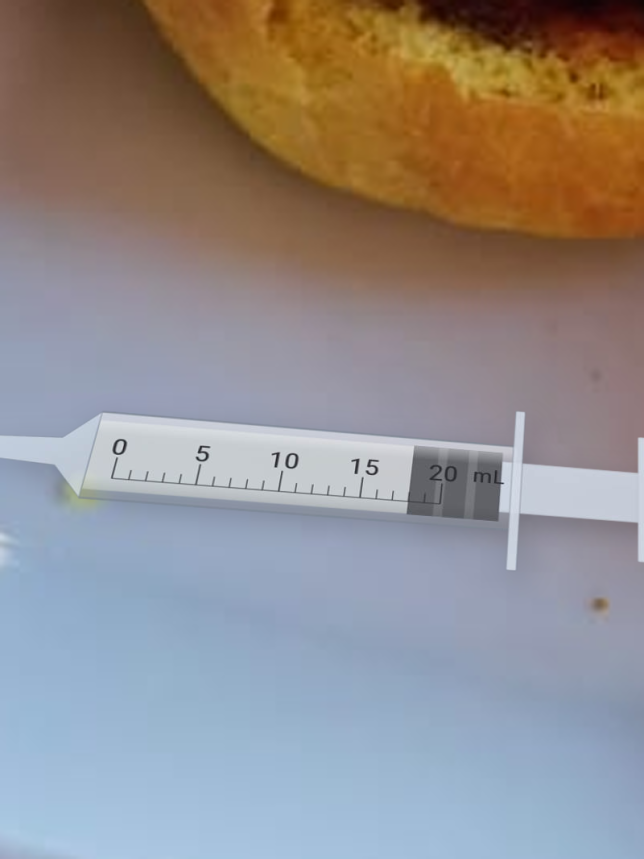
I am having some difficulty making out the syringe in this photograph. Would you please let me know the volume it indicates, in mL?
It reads 18 mL
